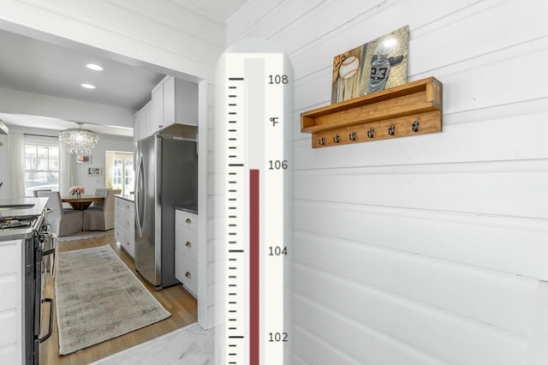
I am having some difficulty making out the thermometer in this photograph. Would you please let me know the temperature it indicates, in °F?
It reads 105.9 °F
